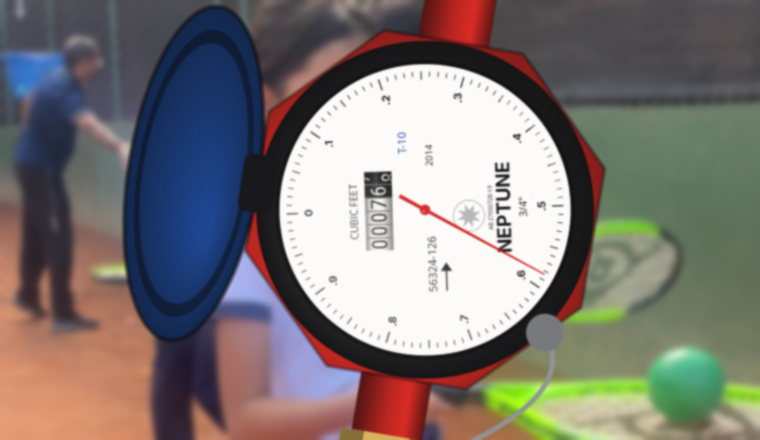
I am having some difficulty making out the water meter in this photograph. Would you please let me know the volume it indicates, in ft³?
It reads 767.58 ft³
